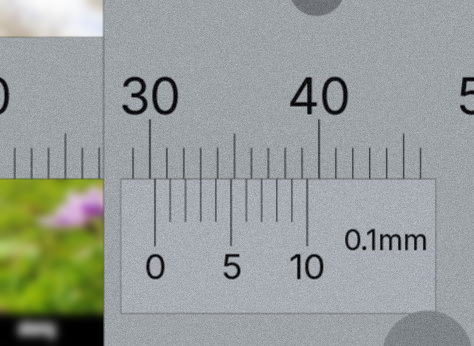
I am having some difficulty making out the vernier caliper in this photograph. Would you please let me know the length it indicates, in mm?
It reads 30.3 mm
